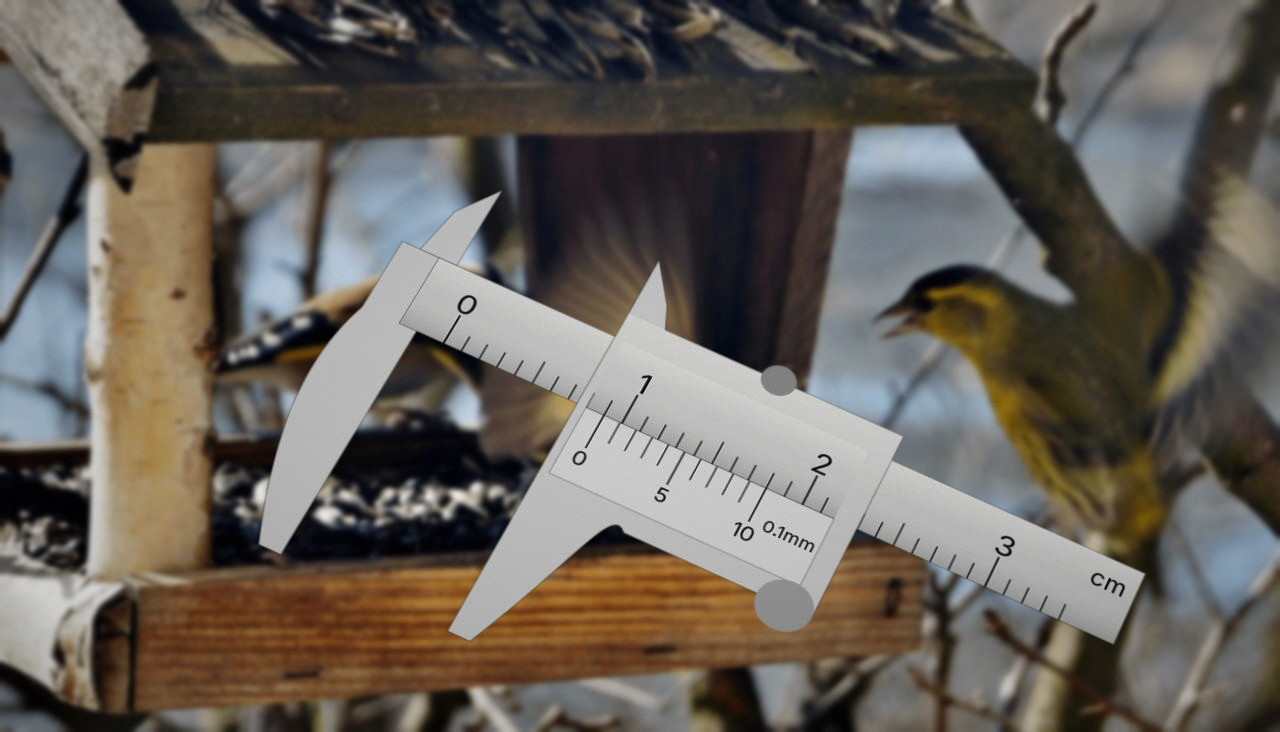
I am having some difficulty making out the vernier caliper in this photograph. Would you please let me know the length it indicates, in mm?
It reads 9.0 mm
